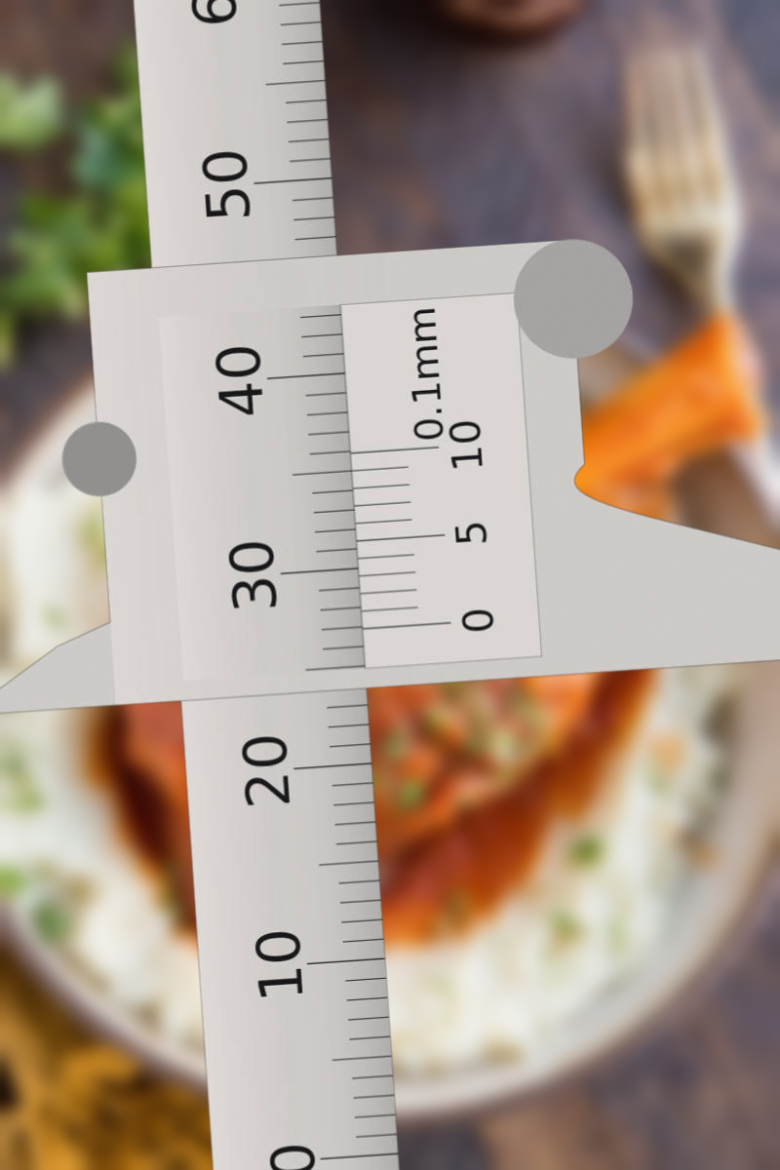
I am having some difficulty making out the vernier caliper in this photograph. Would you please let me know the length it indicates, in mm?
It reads 26.9 mm
